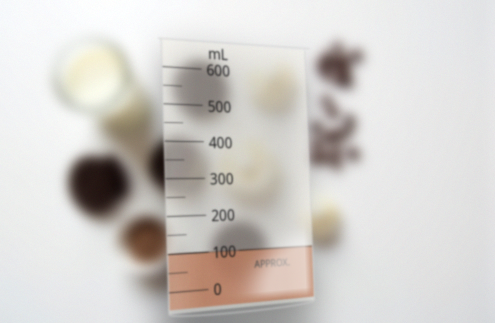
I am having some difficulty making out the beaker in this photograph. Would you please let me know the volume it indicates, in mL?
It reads 100 mL
